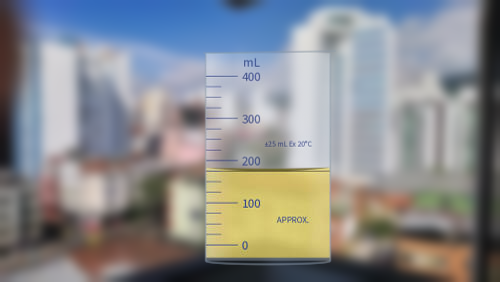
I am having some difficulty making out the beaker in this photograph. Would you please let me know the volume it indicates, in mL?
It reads 175 mL
